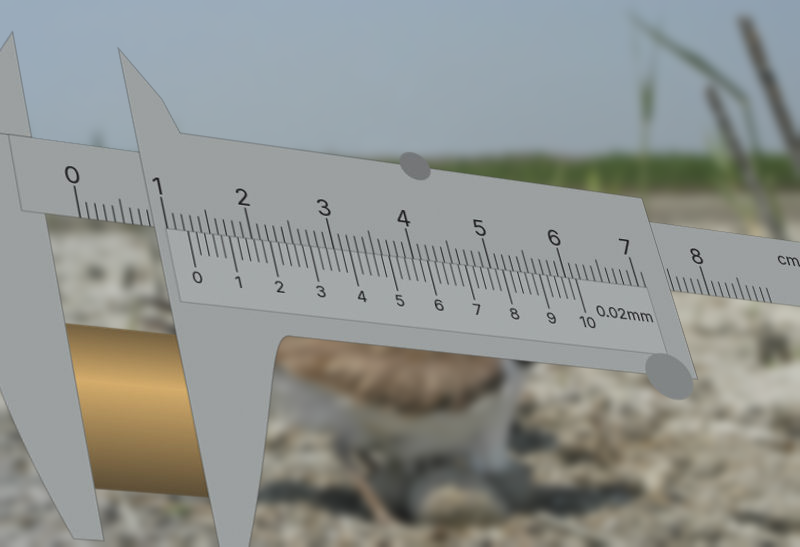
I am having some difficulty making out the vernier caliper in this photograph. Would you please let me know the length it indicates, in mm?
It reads 12.4 mm
